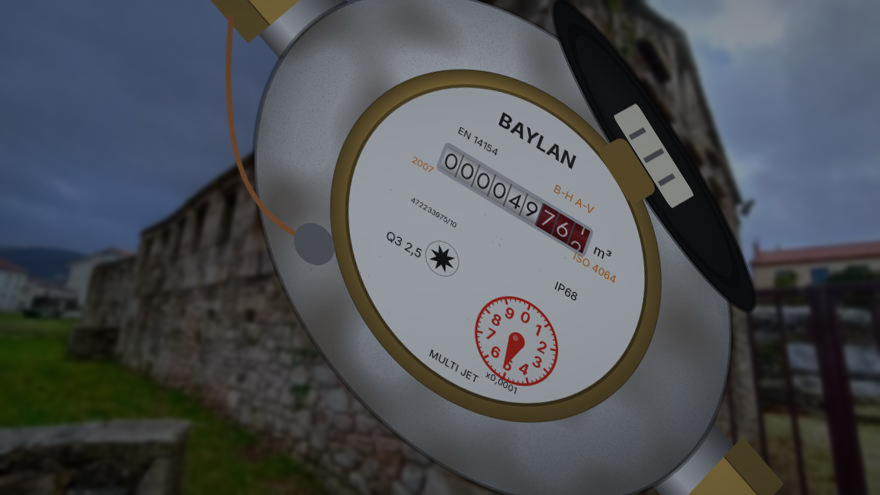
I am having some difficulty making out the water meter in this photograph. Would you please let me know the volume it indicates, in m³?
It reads 49.7615 m³
